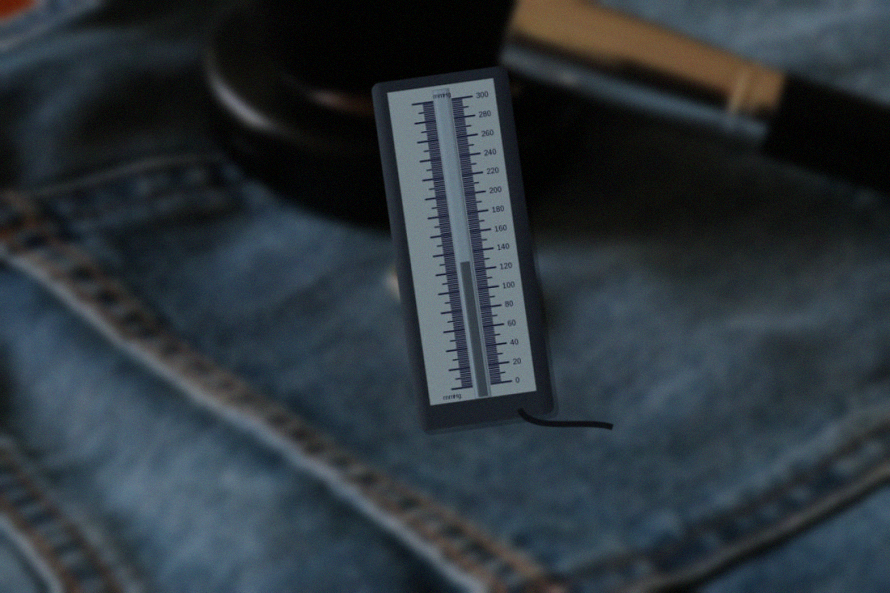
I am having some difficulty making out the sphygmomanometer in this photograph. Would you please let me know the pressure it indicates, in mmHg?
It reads 130 mmHg
